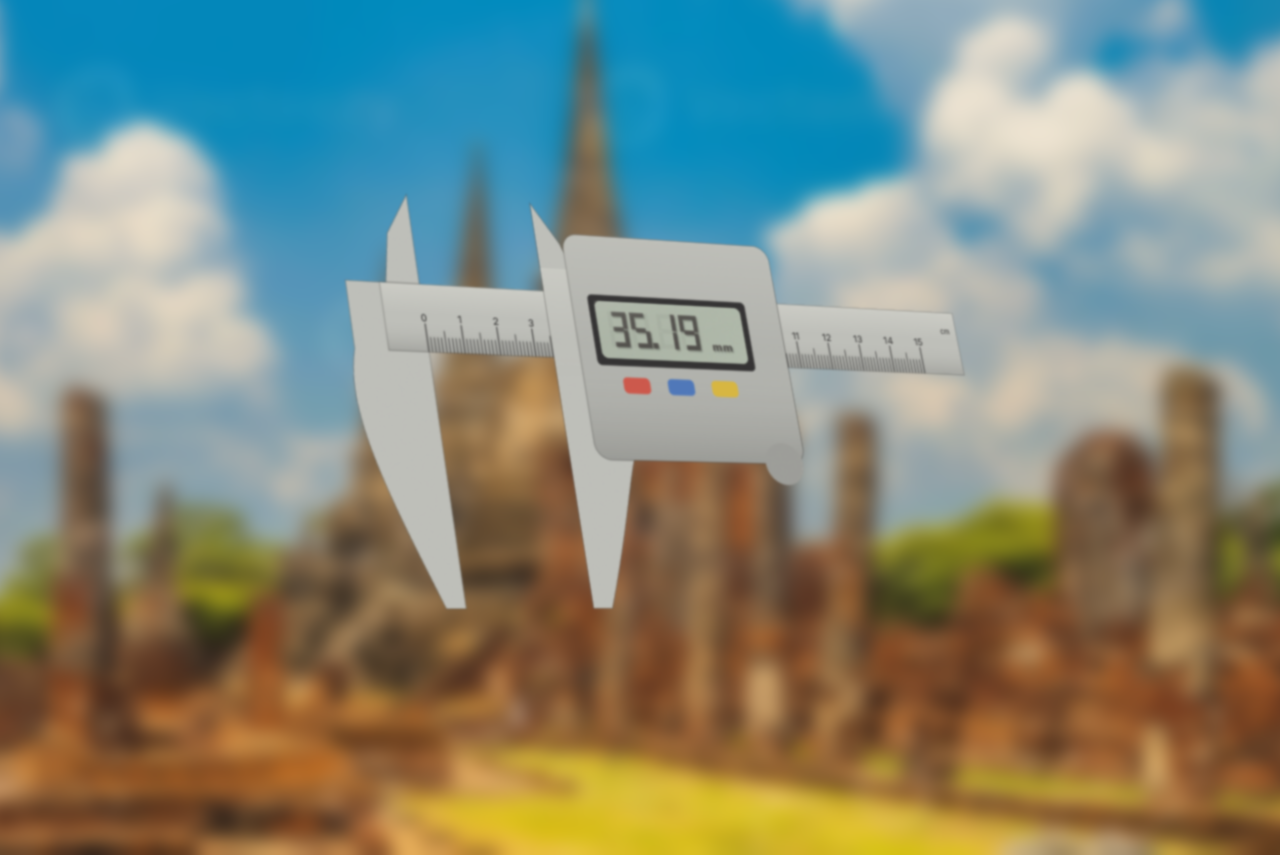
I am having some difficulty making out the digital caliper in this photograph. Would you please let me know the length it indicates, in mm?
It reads 35.19 mm
